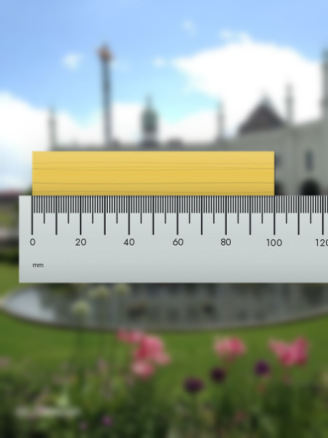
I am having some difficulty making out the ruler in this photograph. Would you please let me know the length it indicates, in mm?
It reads 100 mm
